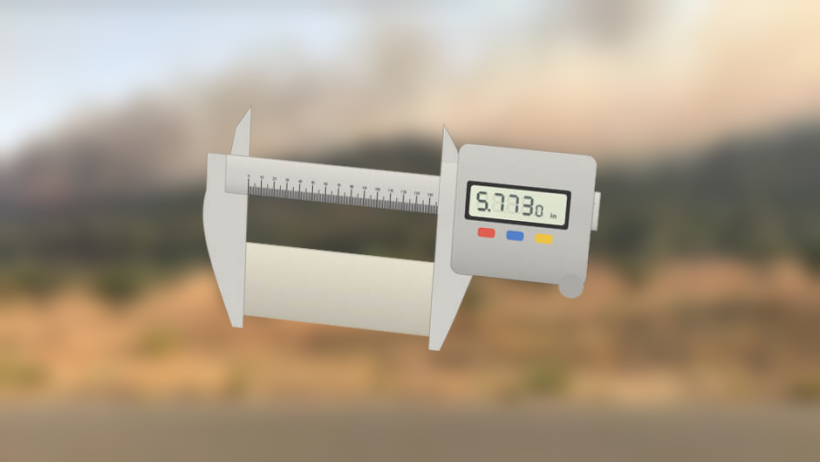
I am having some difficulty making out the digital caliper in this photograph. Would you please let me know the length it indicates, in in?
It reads 5.7730 in
